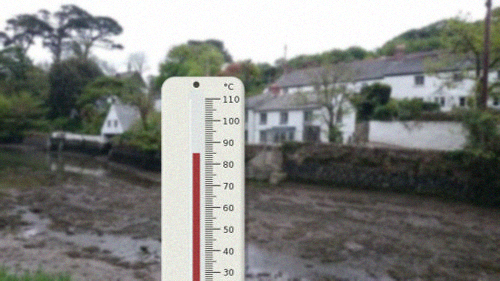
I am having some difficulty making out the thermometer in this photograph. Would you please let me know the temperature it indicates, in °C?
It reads 85 °C
